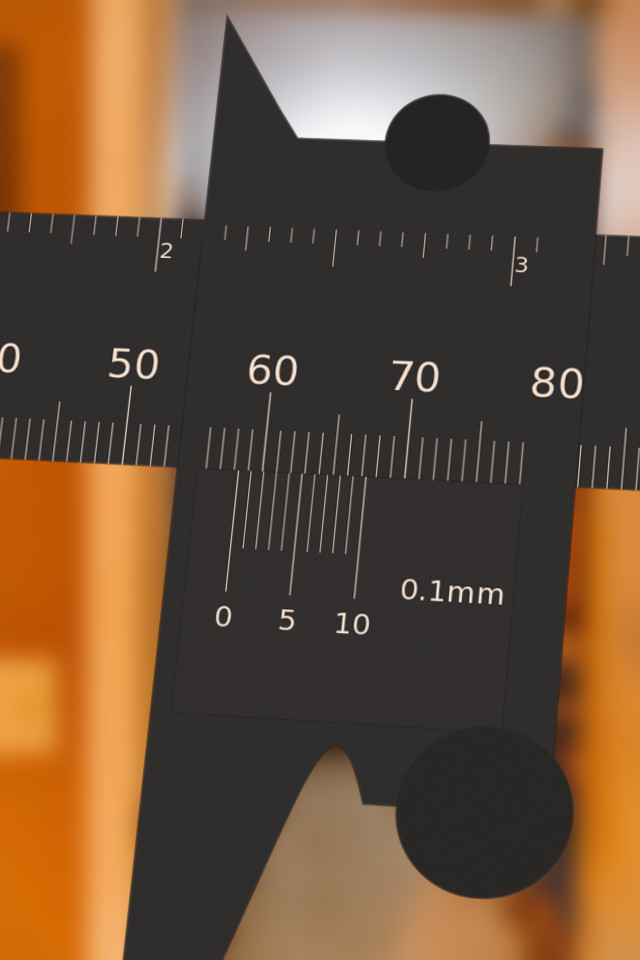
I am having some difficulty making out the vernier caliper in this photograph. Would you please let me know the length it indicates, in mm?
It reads 58.3 mm
